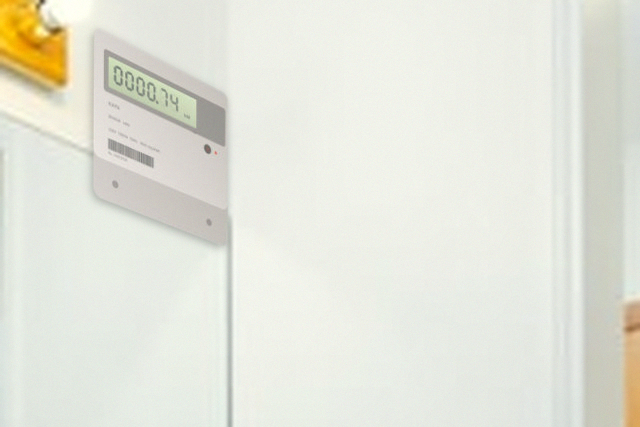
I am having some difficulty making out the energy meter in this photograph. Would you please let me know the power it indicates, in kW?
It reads 0.74 kW
